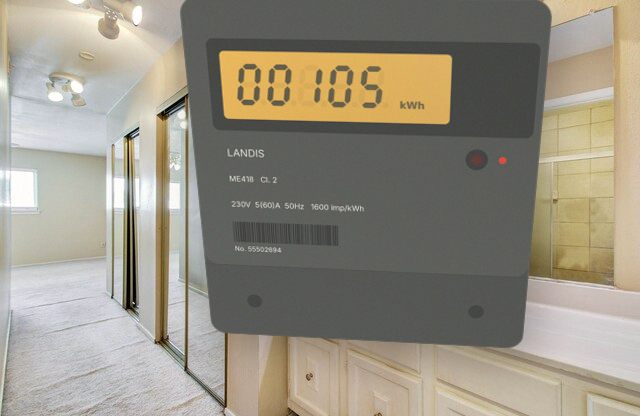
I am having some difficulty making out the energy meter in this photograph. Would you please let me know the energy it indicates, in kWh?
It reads 105 kWh
